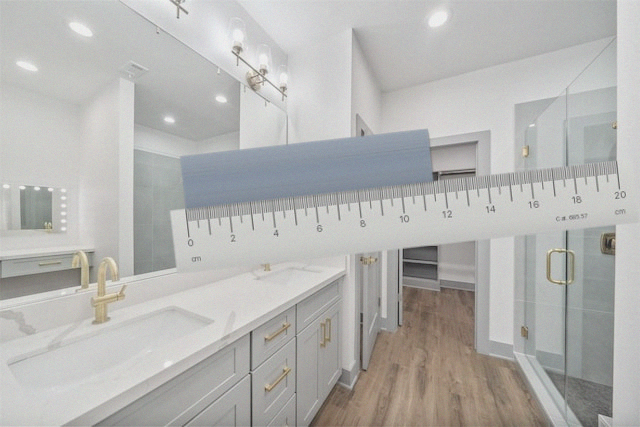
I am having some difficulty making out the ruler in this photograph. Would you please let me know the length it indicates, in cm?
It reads 11.5 cm
